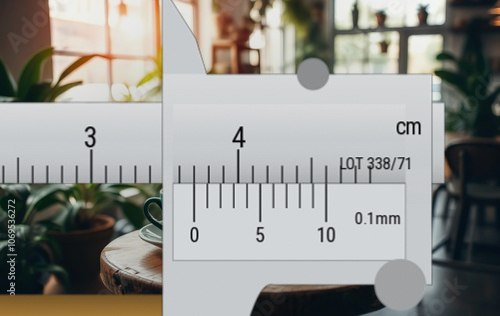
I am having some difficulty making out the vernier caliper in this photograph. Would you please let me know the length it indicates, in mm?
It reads 37.0 mm
